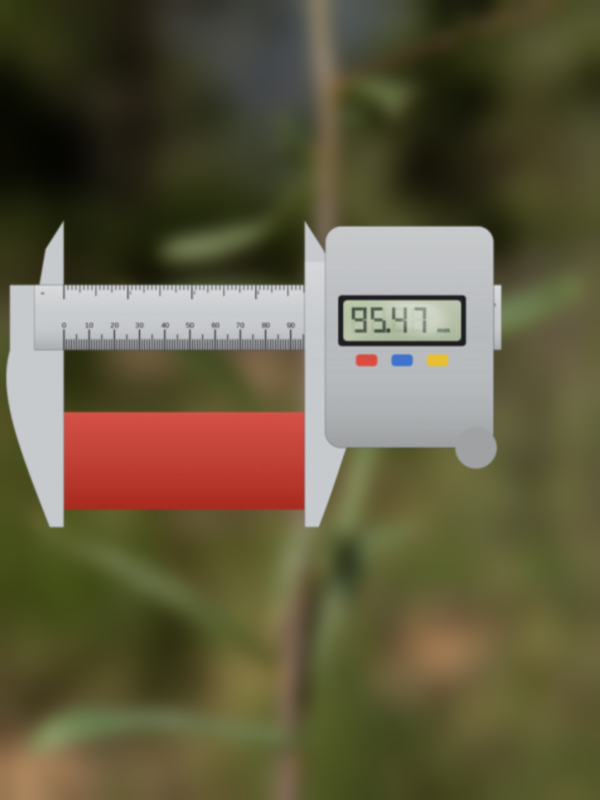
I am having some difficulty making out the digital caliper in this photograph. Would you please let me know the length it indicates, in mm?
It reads 95.47 mm
